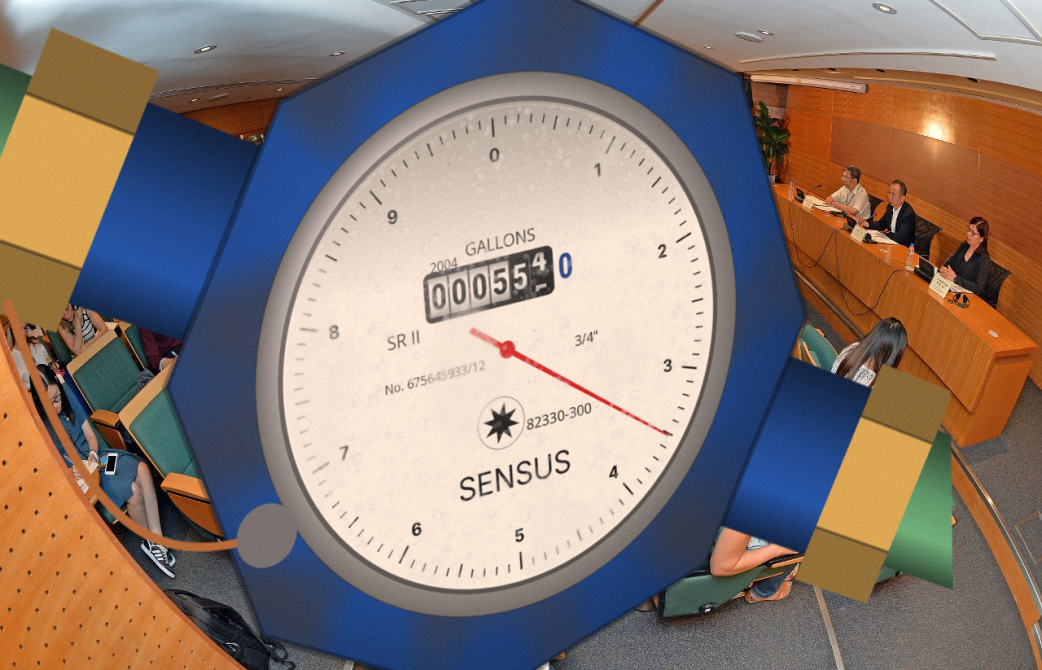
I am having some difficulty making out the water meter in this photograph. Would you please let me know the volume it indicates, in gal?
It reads 5543.5 gal
